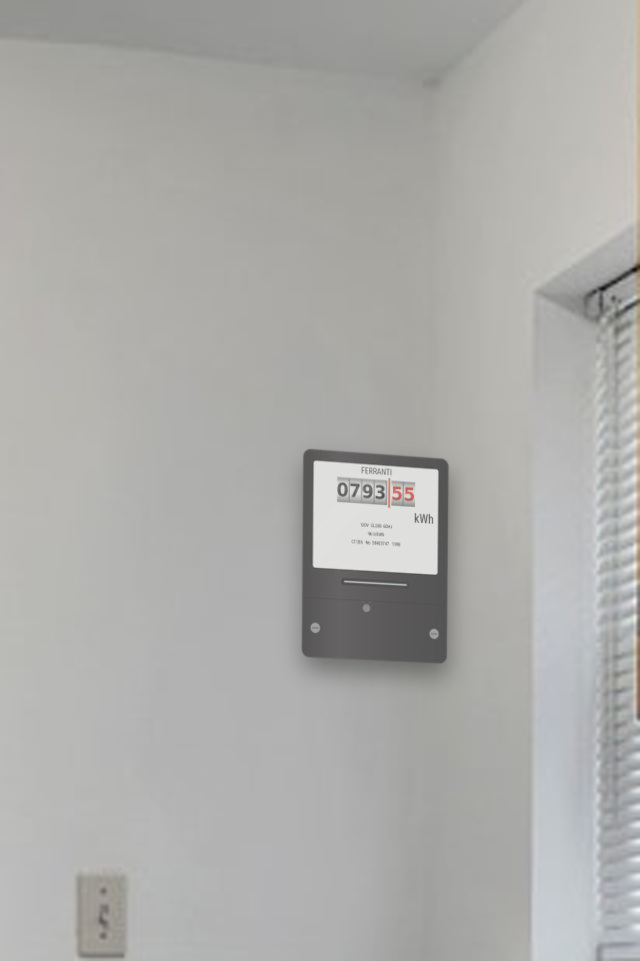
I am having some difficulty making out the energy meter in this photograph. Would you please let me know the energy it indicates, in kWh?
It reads 793.55 kWh
